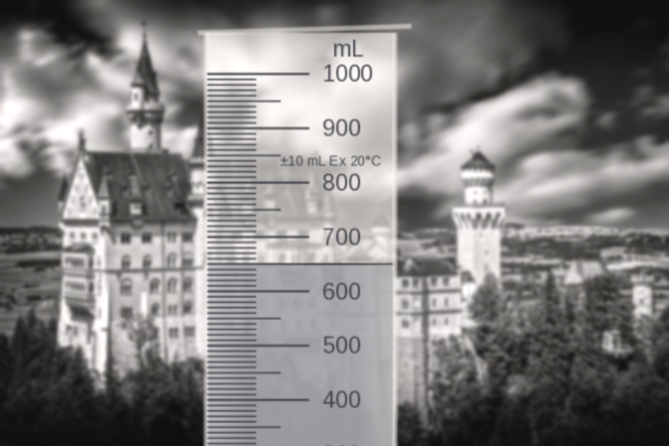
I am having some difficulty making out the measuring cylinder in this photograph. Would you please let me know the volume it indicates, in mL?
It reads 650 mL
